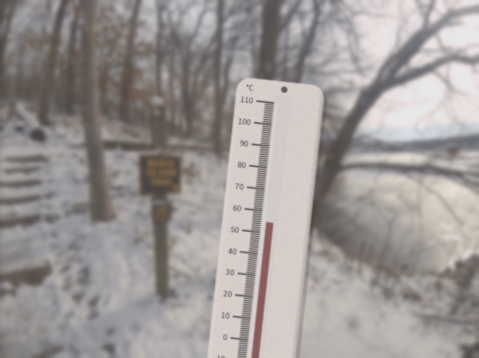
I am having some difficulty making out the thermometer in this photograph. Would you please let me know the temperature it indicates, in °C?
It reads 55 °C
